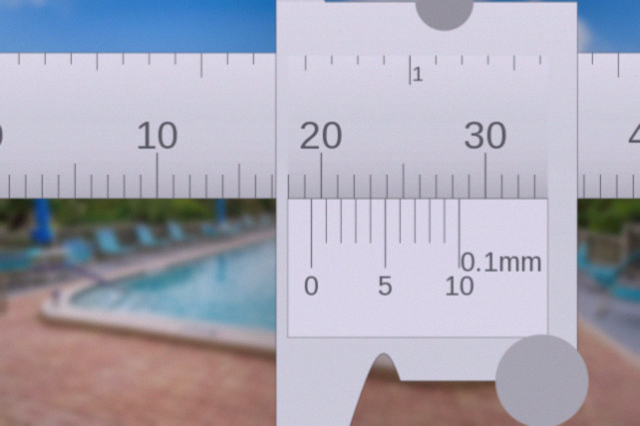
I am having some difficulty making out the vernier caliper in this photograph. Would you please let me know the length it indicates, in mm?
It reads 19.4 mm
